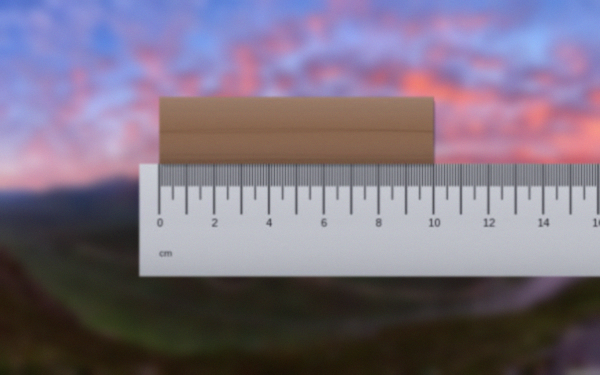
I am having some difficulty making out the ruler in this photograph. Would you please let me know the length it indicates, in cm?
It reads 10 cm
